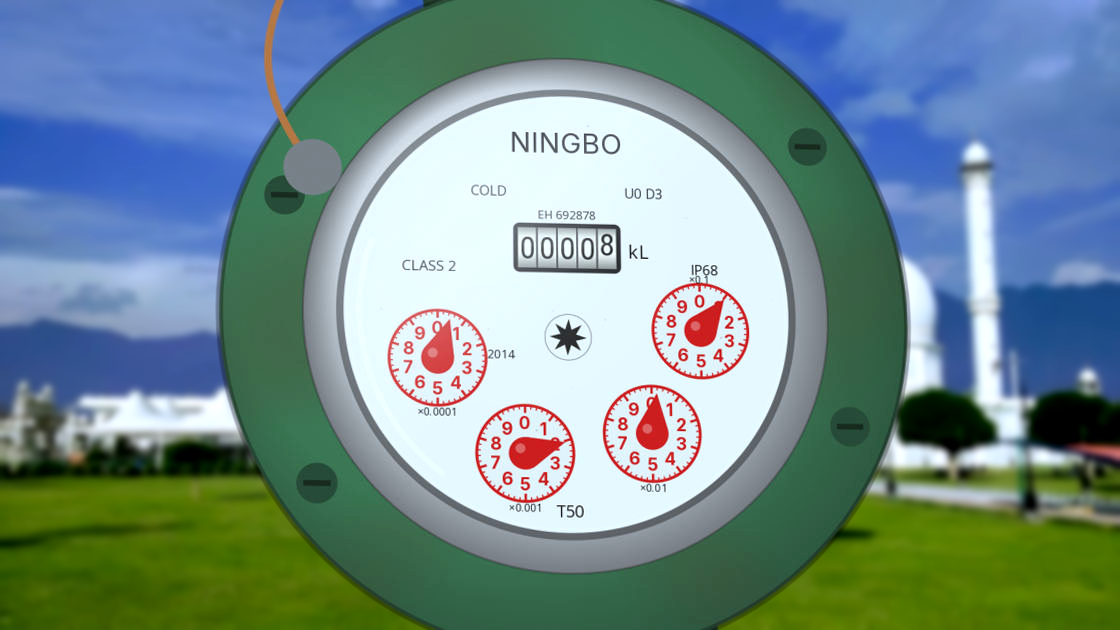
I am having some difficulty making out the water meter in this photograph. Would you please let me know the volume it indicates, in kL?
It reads 8.1020 kL
